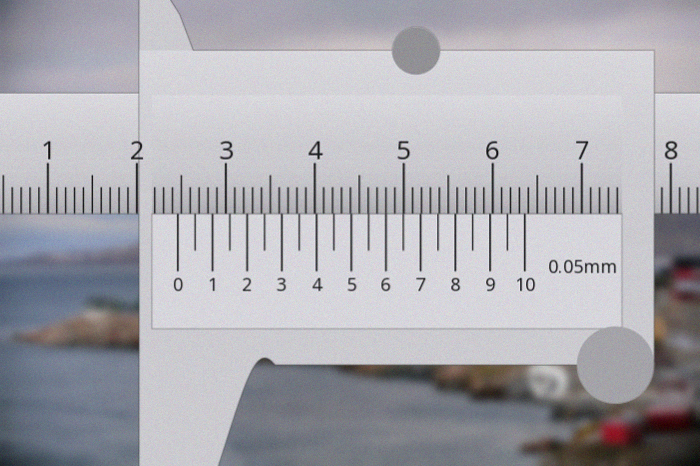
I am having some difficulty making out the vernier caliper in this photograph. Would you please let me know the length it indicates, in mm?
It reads 24.6 mm
